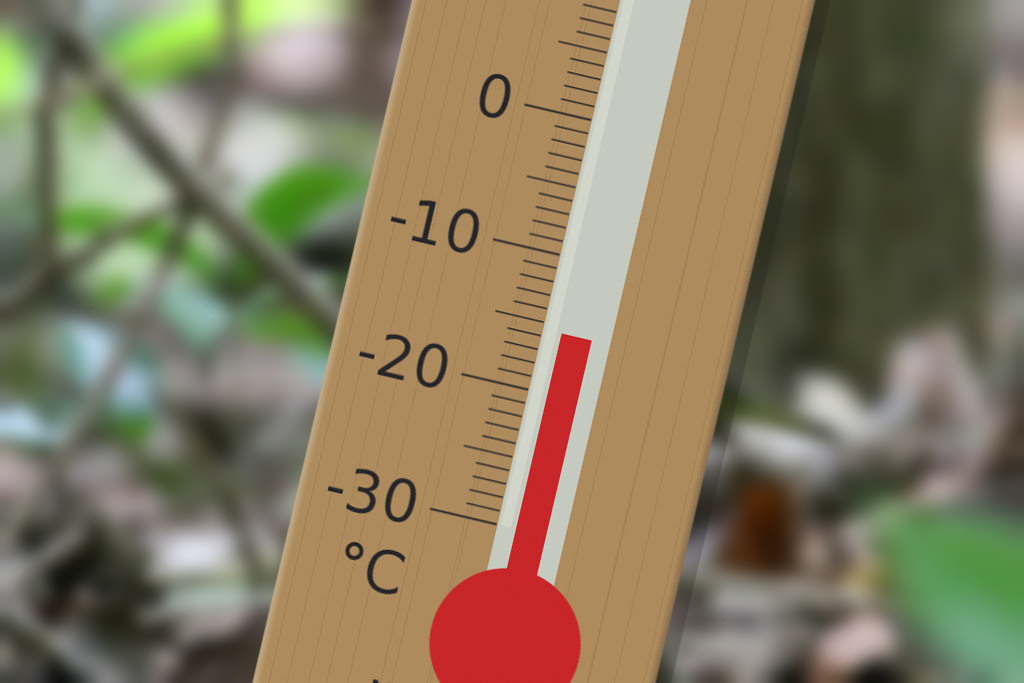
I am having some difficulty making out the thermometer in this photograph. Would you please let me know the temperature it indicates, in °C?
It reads -15.5 °C
